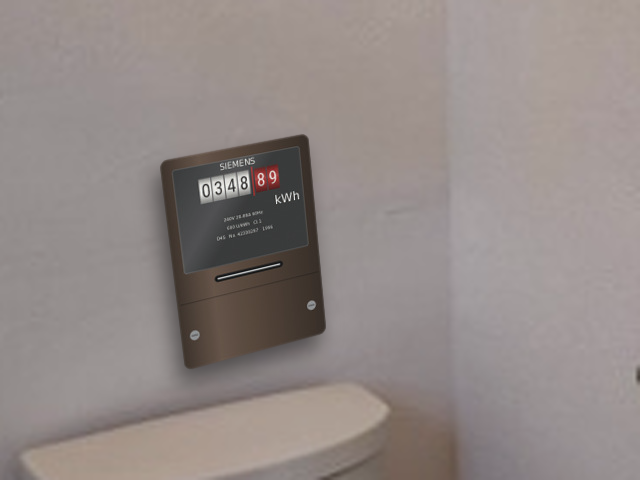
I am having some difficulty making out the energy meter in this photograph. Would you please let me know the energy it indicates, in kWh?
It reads 348.89 kWh
